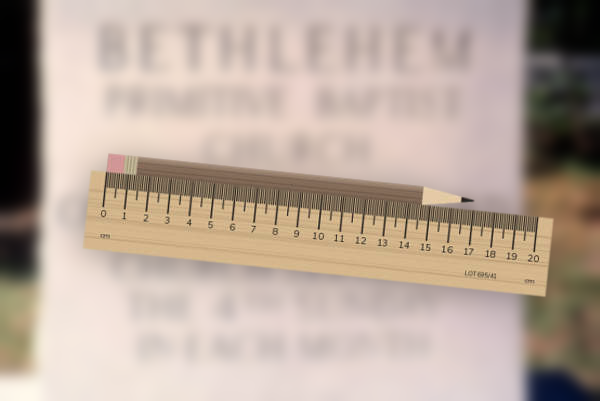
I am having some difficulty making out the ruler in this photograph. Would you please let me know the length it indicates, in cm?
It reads 17 cm
